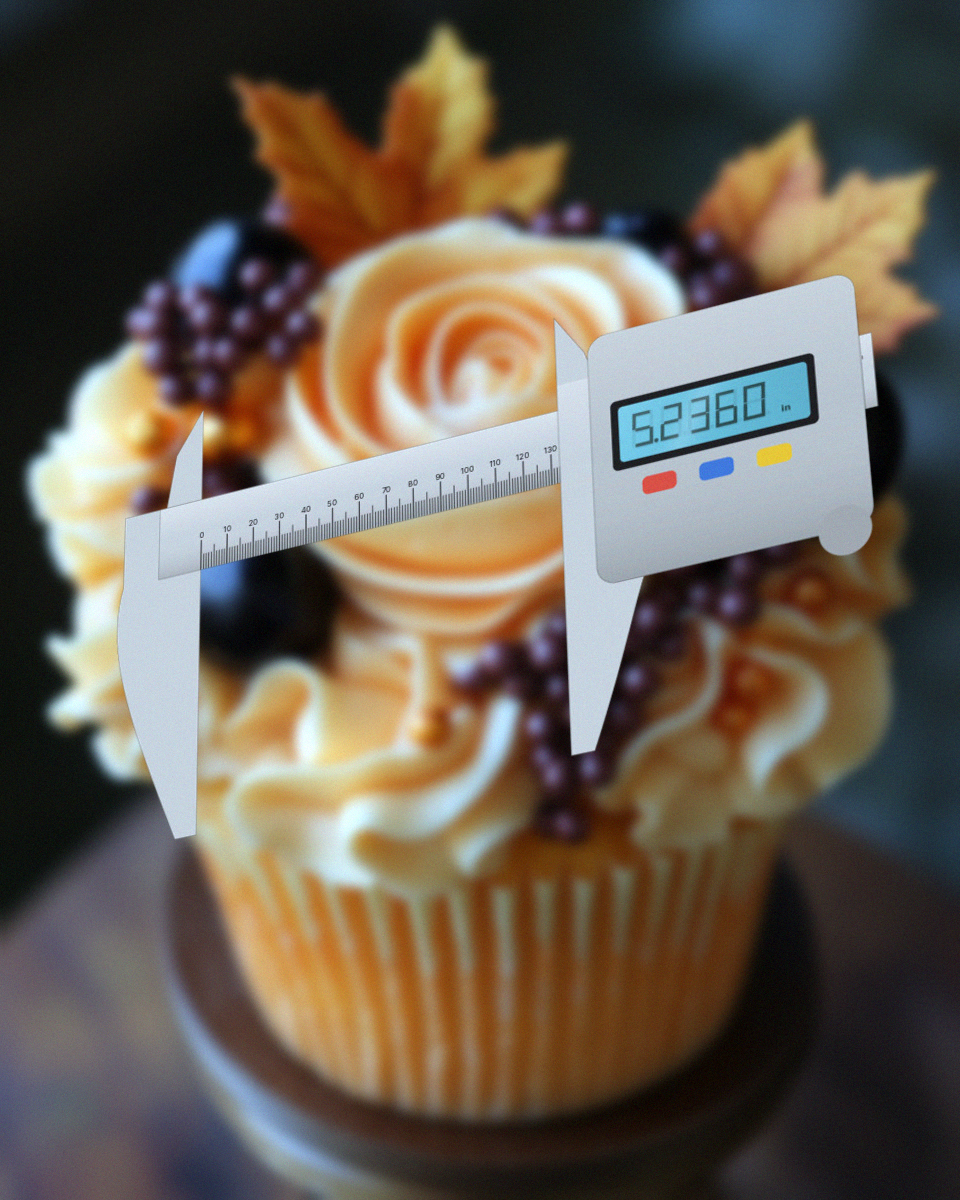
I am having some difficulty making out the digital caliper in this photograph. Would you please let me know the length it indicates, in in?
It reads 5.2360 in
